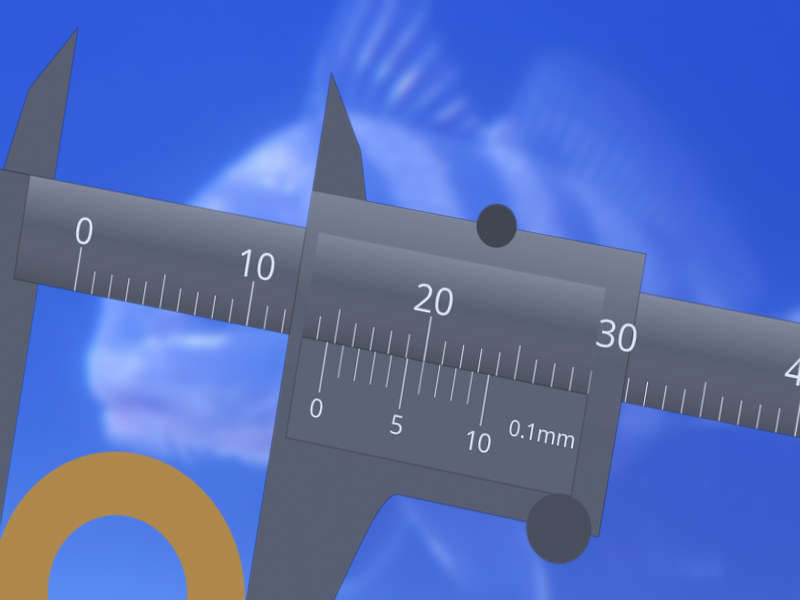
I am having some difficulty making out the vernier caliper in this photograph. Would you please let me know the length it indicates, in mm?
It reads 14.6 mm
